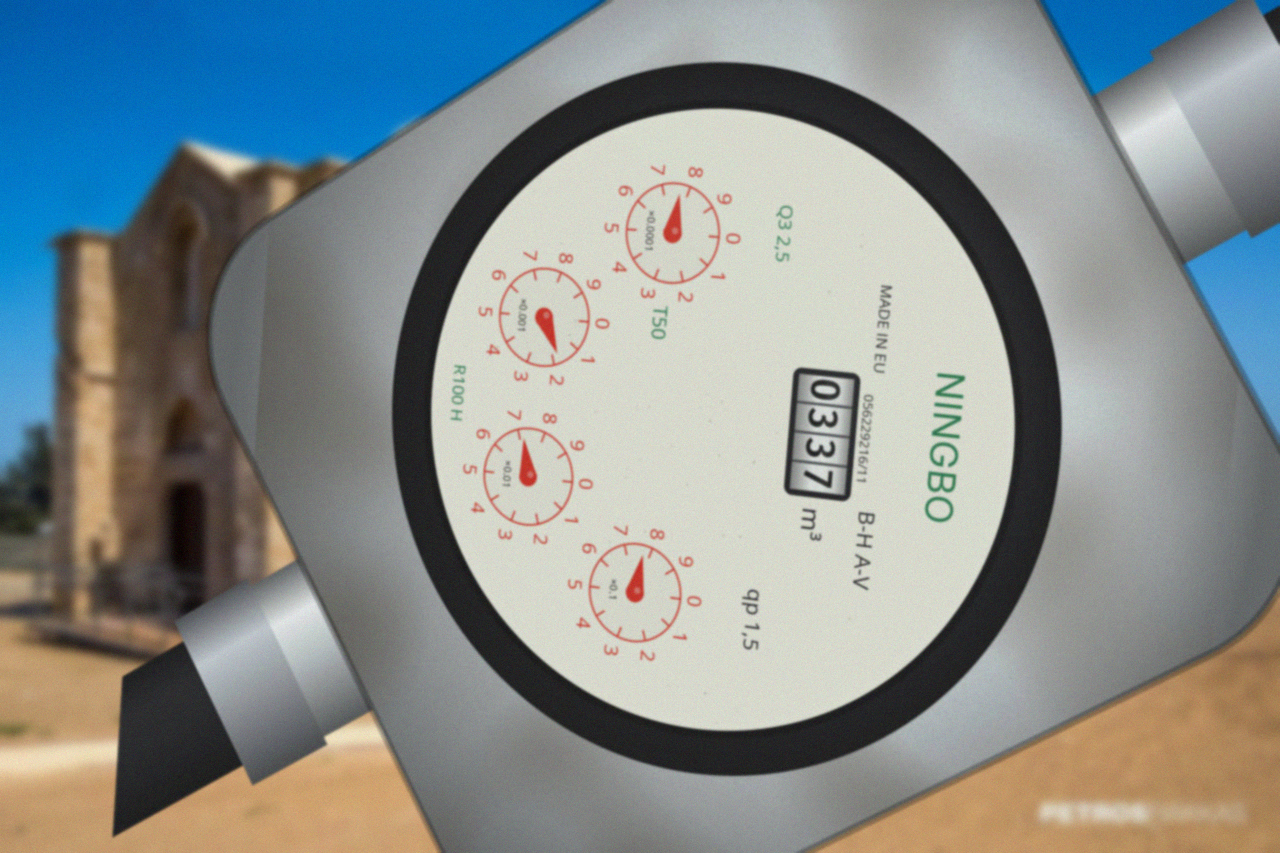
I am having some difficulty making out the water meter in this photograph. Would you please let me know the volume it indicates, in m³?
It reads 337.7717 m³
